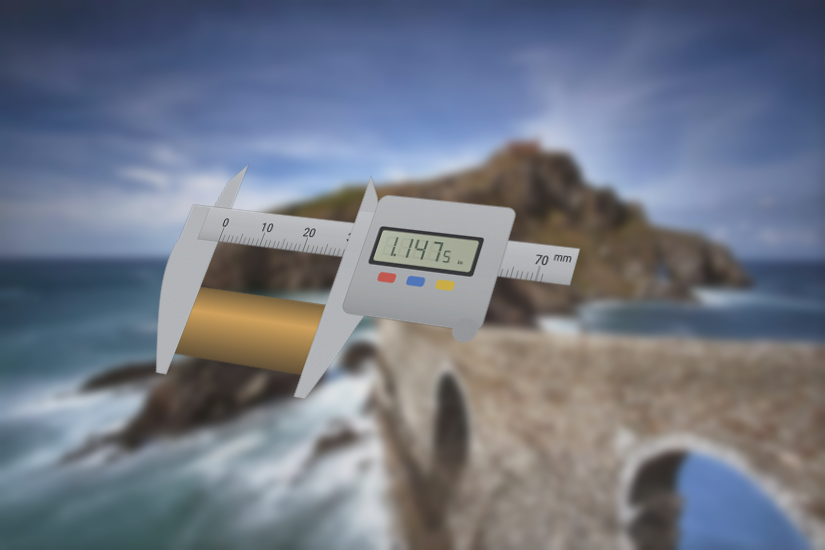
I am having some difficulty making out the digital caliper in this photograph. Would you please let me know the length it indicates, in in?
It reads 1.1475 in
